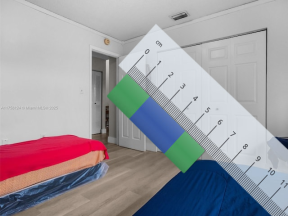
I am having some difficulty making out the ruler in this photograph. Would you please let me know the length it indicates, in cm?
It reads 6.5 cm
